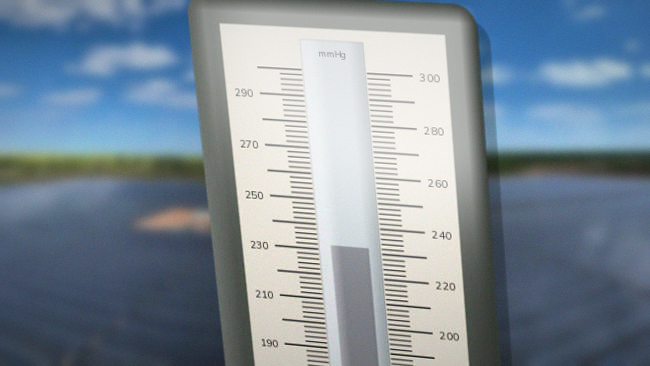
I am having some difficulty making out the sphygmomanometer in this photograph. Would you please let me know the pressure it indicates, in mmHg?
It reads 232 mmHg
